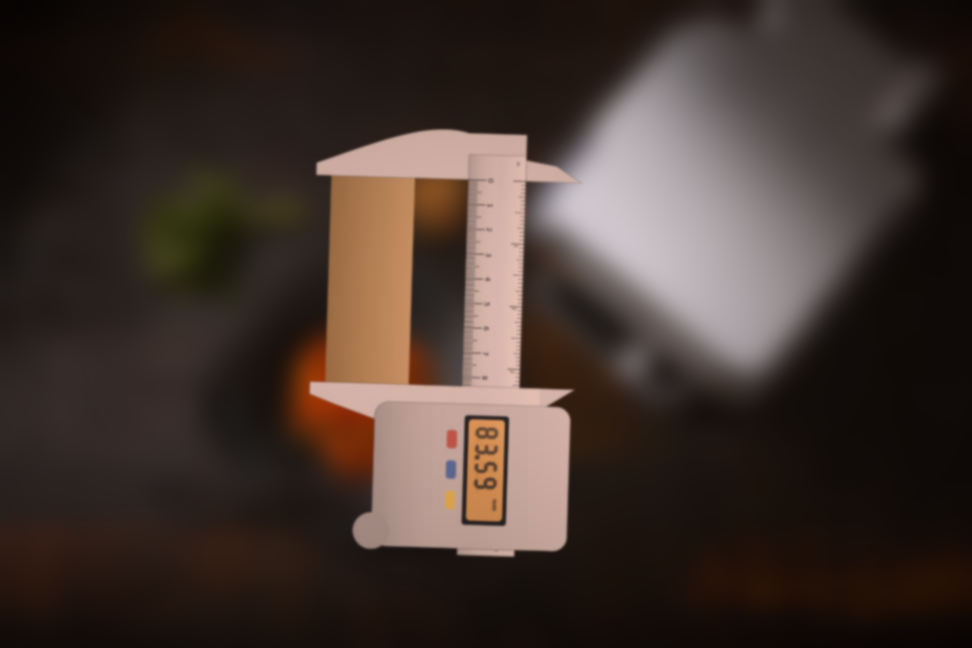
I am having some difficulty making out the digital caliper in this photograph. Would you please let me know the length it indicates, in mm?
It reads 83.59 mm
